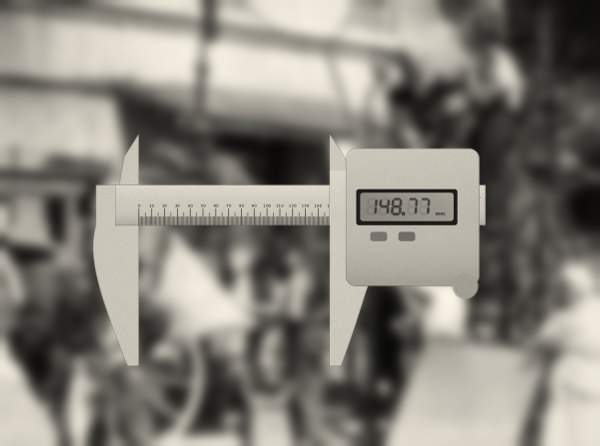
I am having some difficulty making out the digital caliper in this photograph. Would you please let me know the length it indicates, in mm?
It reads 148.77 mm
